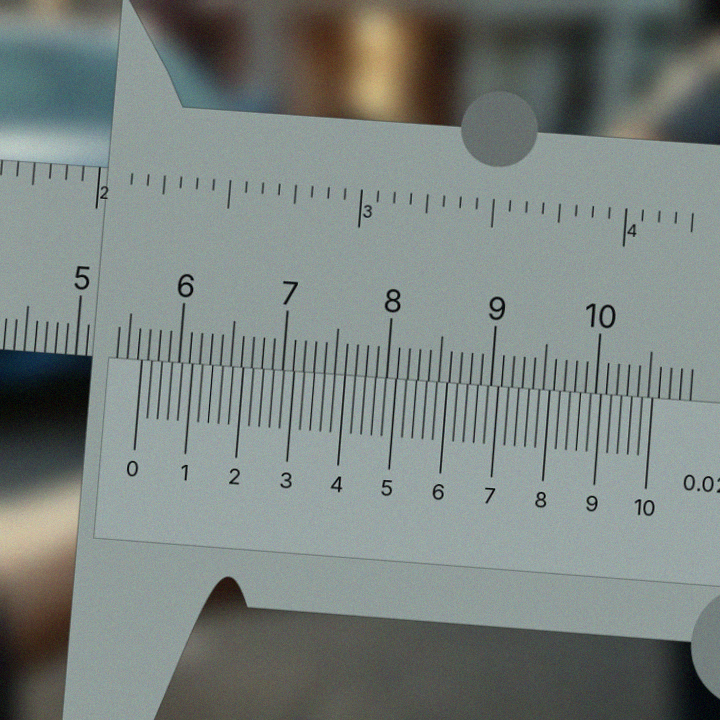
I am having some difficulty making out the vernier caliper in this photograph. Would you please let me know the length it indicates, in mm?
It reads 56.4 mm
